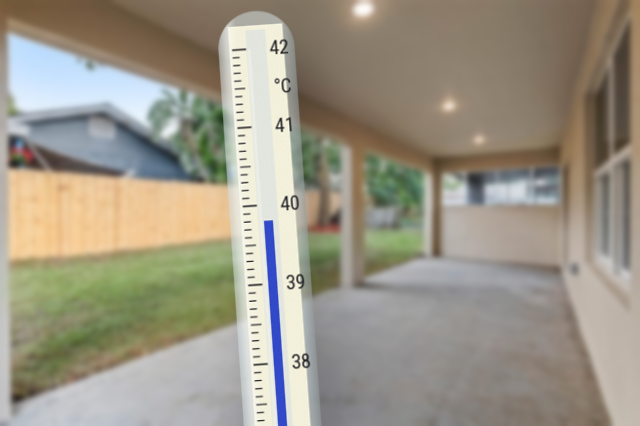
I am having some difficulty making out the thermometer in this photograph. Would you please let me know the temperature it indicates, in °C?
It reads 39.8 °C
